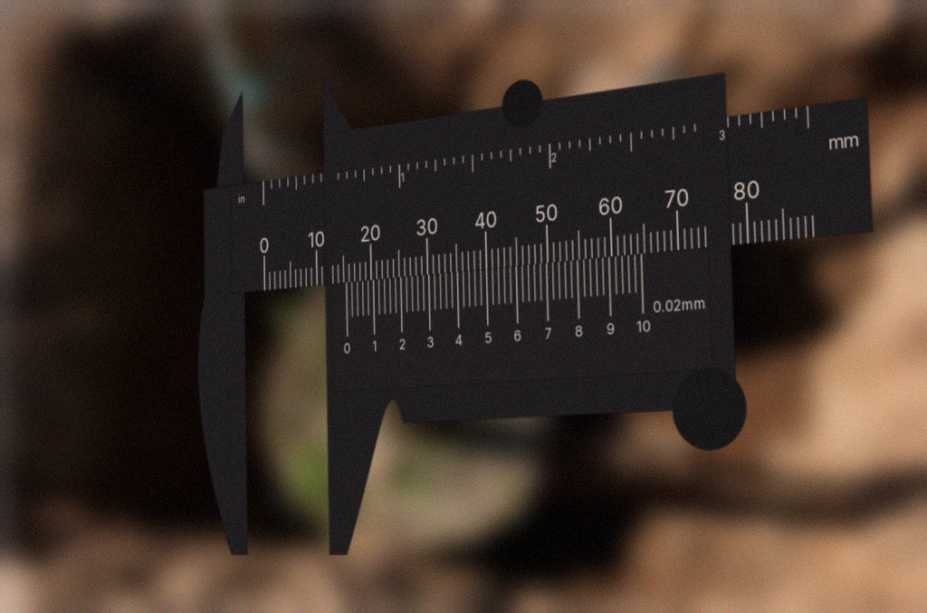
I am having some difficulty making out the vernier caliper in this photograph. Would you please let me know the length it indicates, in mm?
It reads 15.5 mm
